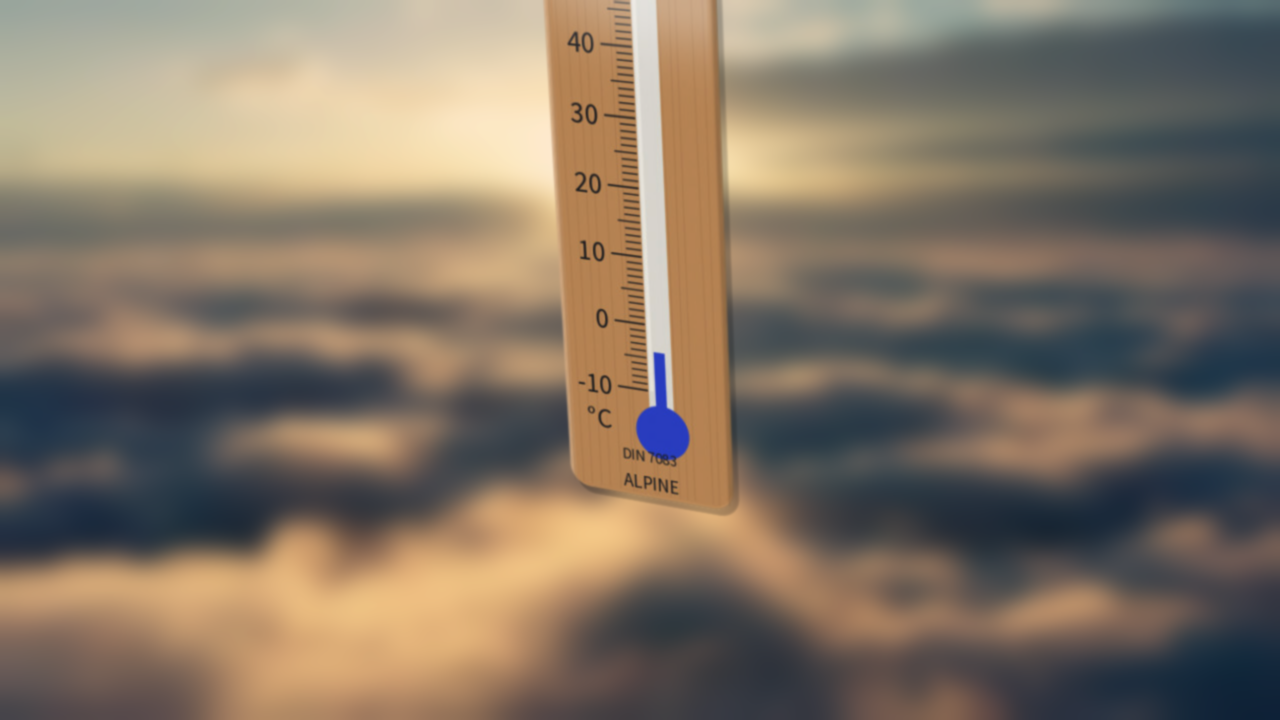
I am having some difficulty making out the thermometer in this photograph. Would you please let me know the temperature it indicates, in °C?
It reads -4 °C
